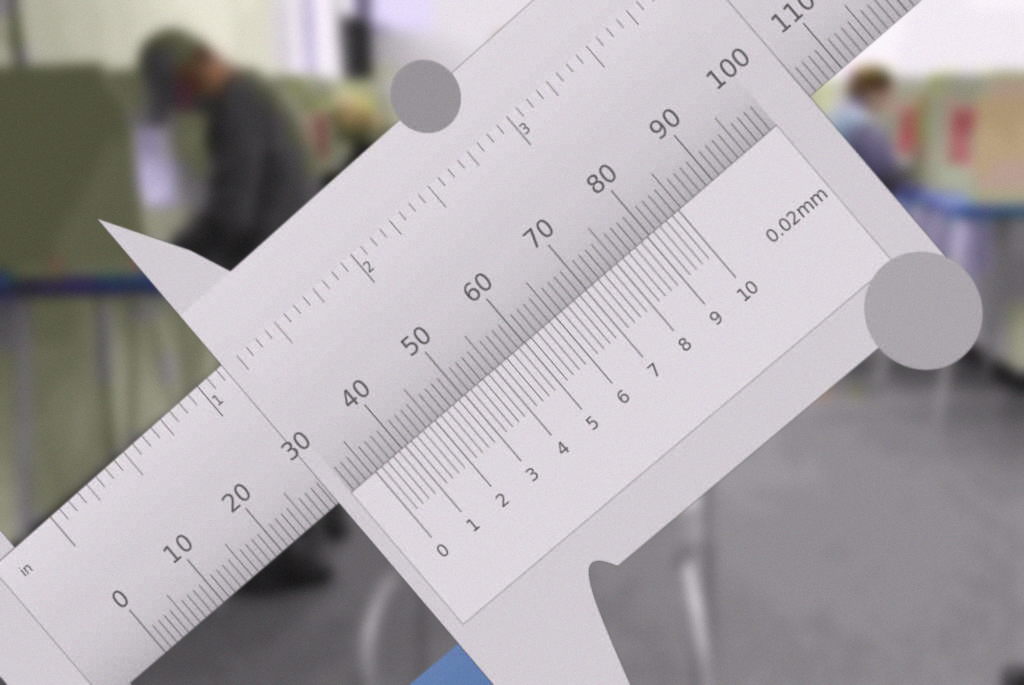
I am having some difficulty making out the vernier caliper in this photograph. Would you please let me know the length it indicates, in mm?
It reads 35.6 mm
